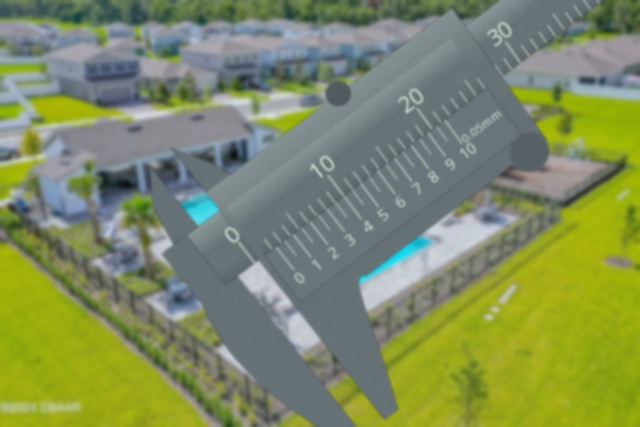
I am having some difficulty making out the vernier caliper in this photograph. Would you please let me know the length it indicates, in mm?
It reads 2.4 mm
